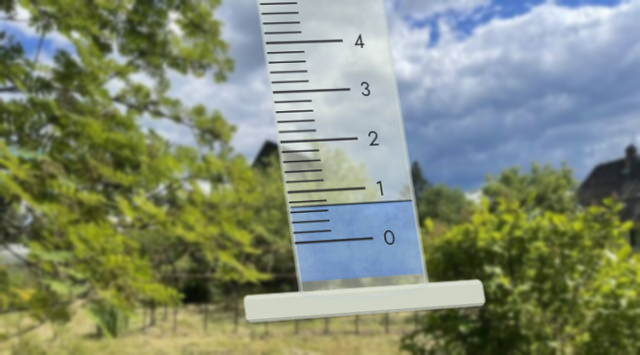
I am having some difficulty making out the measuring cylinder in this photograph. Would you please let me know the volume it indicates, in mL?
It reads 0.7 mL
